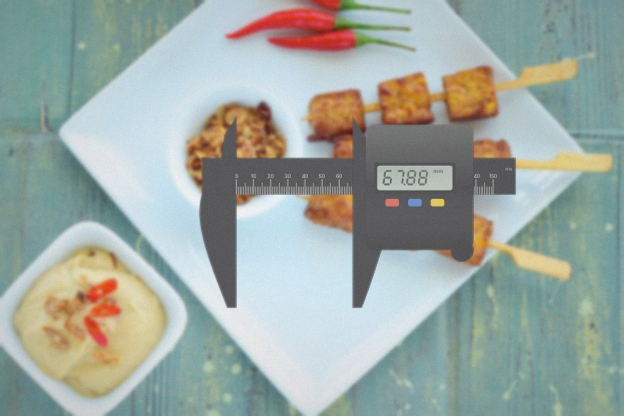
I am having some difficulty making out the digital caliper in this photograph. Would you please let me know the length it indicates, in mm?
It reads 67.88 mm
